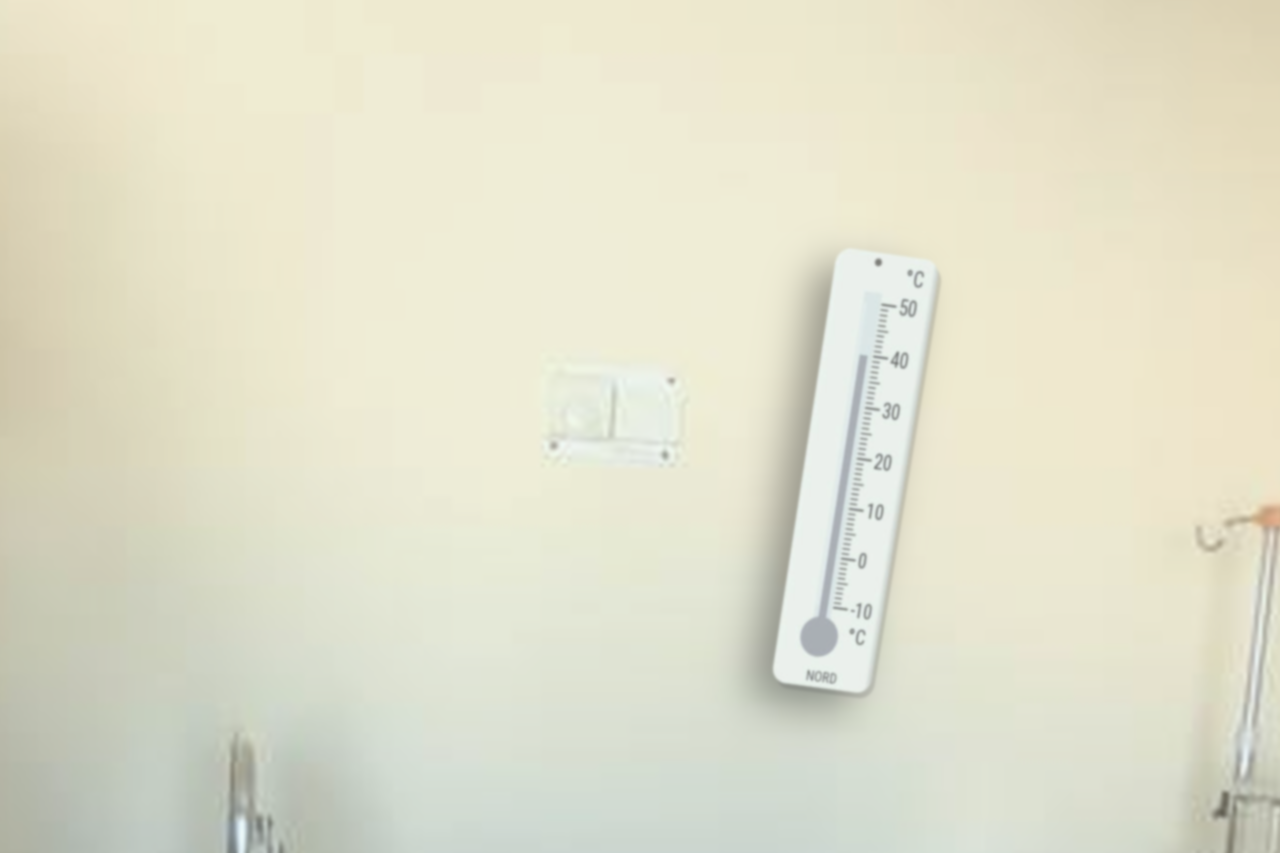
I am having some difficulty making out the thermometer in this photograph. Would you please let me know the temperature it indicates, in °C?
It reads 40 °C
